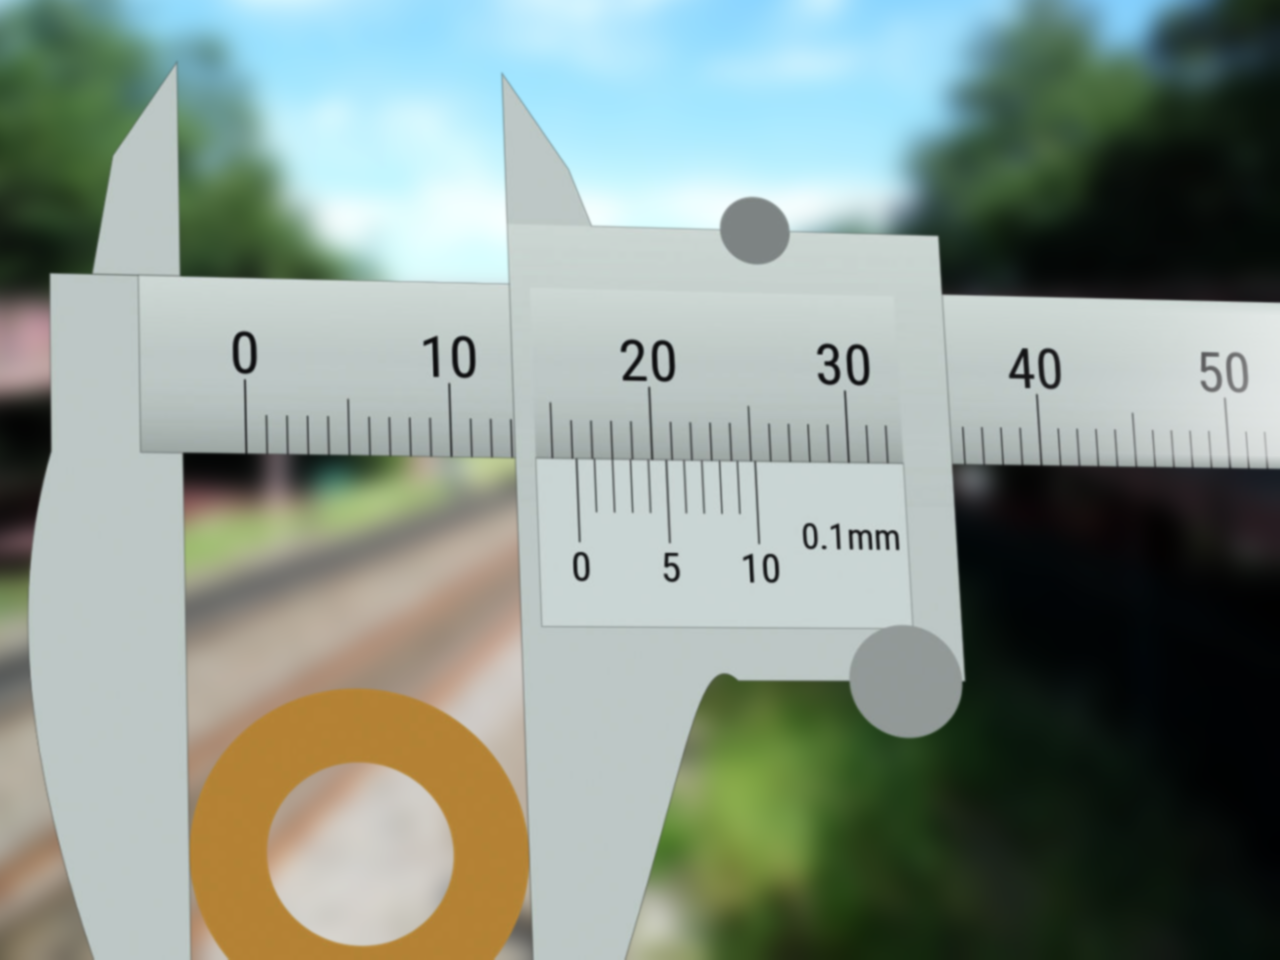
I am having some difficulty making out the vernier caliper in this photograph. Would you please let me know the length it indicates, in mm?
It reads 16.2 mm
